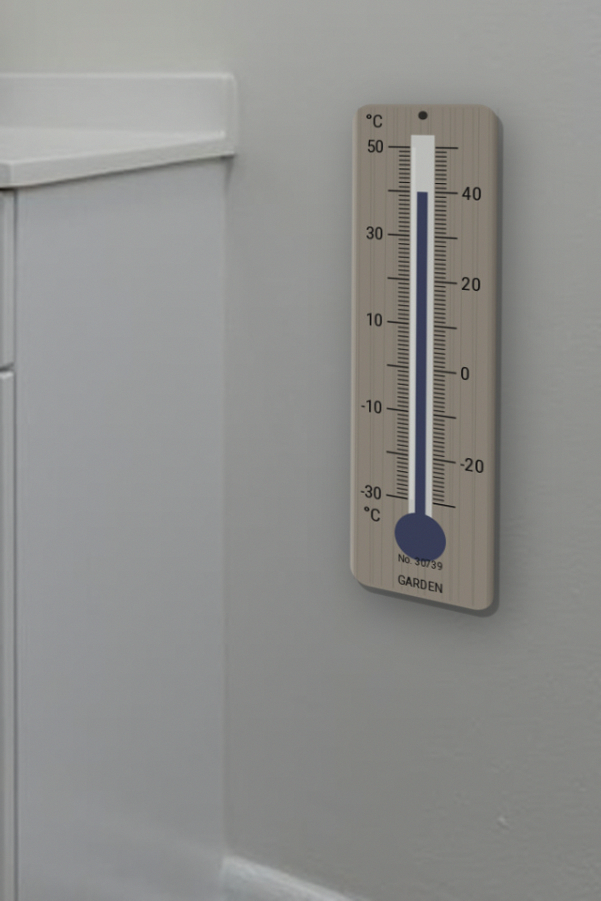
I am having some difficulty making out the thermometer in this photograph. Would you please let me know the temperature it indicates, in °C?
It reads 40 °C
